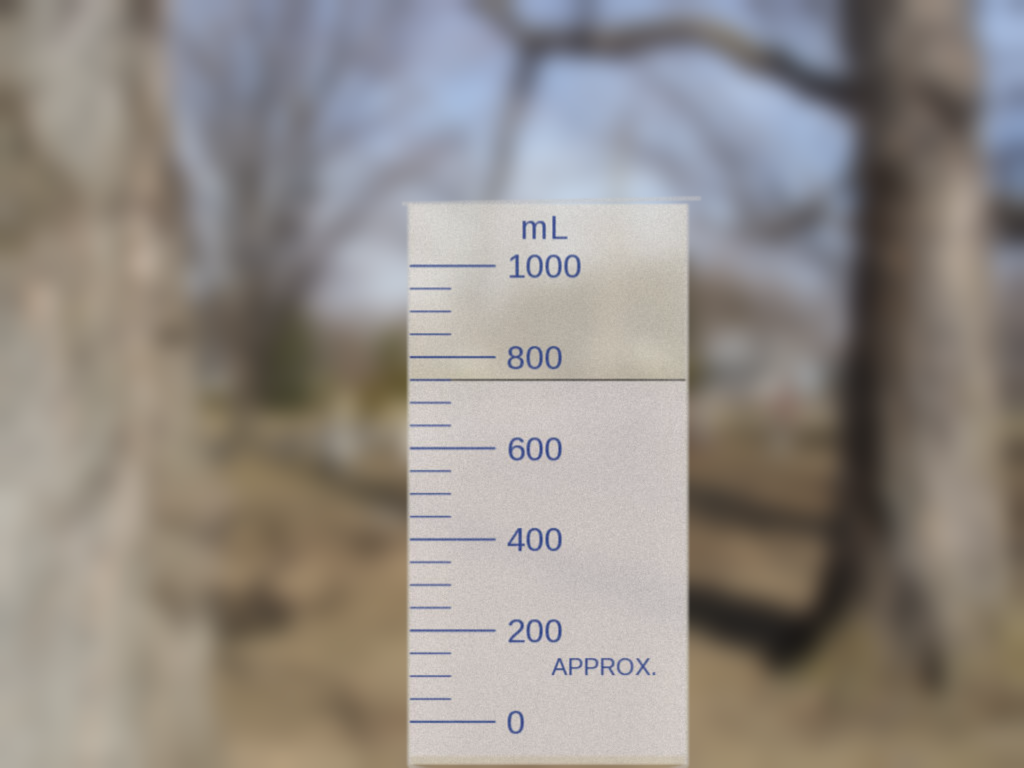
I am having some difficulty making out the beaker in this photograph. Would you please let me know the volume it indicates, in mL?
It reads 750 mL
